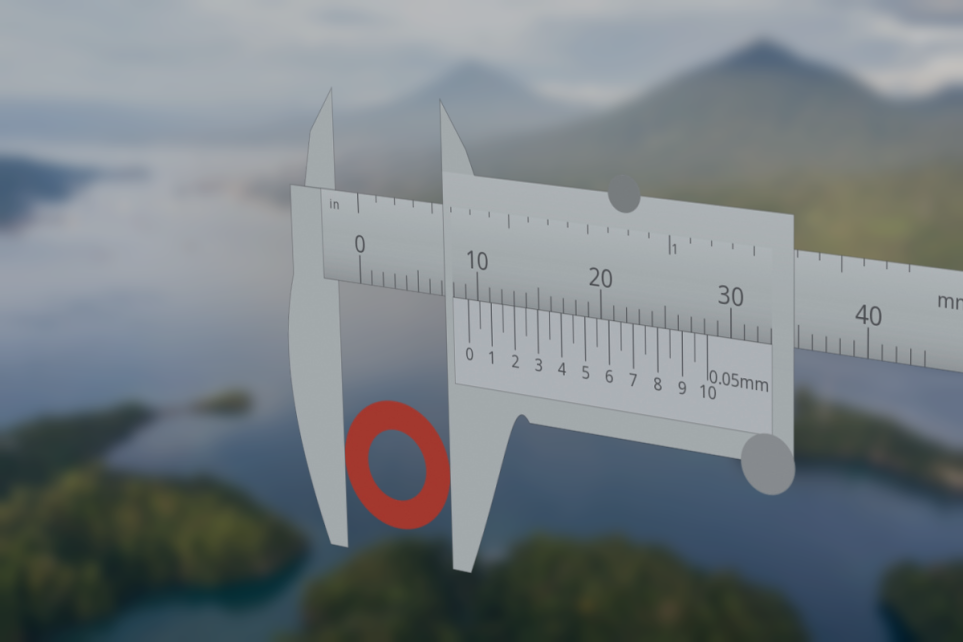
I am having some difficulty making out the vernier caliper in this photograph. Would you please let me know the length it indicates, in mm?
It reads 9.2 mm
